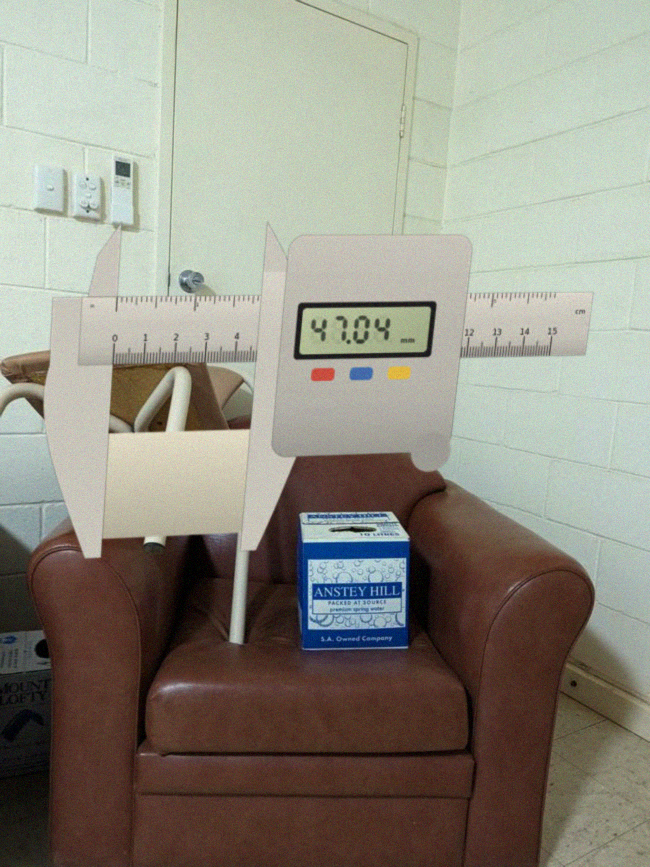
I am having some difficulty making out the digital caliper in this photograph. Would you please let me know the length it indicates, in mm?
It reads 47.04 mm
